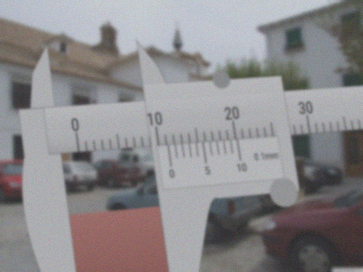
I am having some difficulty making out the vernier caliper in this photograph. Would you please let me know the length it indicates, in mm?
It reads 11.2 mm
